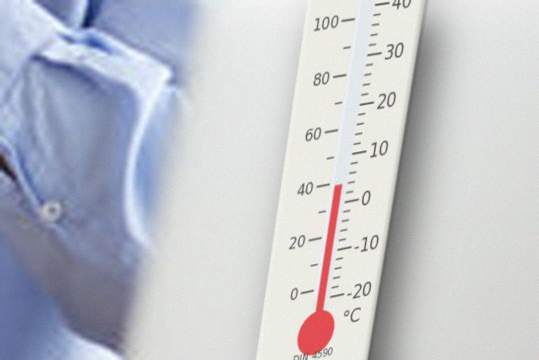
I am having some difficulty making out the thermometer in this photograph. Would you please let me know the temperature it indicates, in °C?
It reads 4 °C
